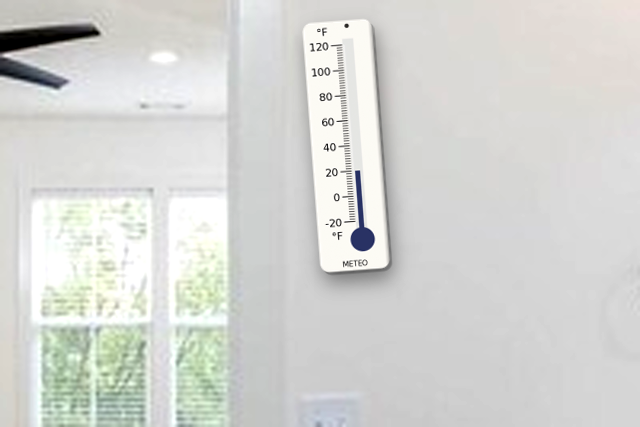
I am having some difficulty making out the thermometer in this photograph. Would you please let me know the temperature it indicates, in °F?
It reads 20 °F
